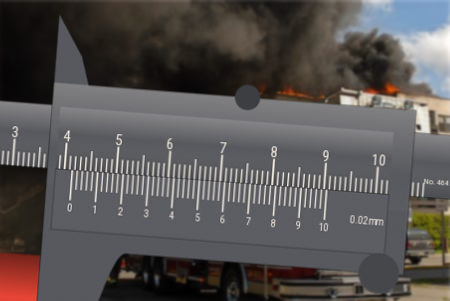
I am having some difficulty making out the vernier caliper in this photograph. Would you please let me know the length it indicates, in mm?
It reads 41.5 mm
